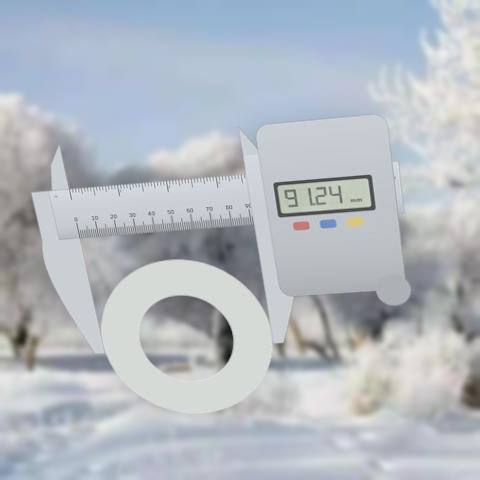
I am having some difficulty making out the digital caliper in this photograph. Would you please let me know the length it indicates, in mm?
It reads 91.24 mm
